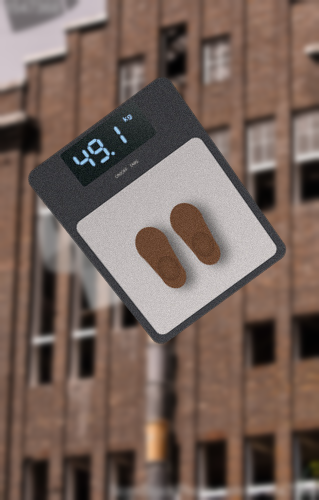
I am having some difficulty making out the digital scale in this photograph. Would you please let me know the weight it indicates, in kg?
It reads 49.1 kg
